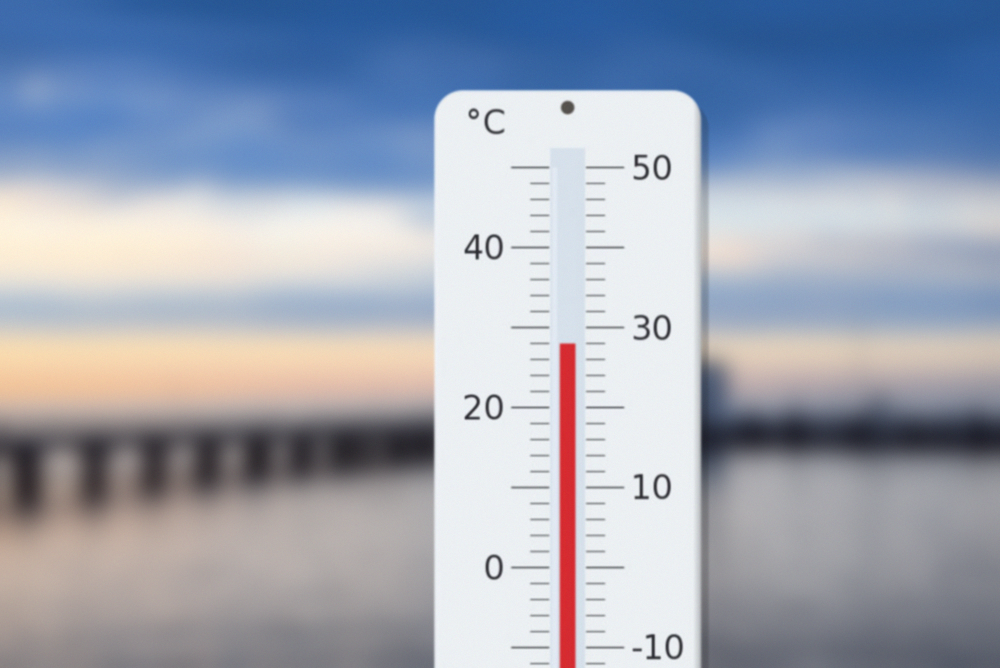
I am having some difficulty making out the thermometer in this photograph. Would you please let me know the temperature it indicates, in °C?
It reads 28 °C
